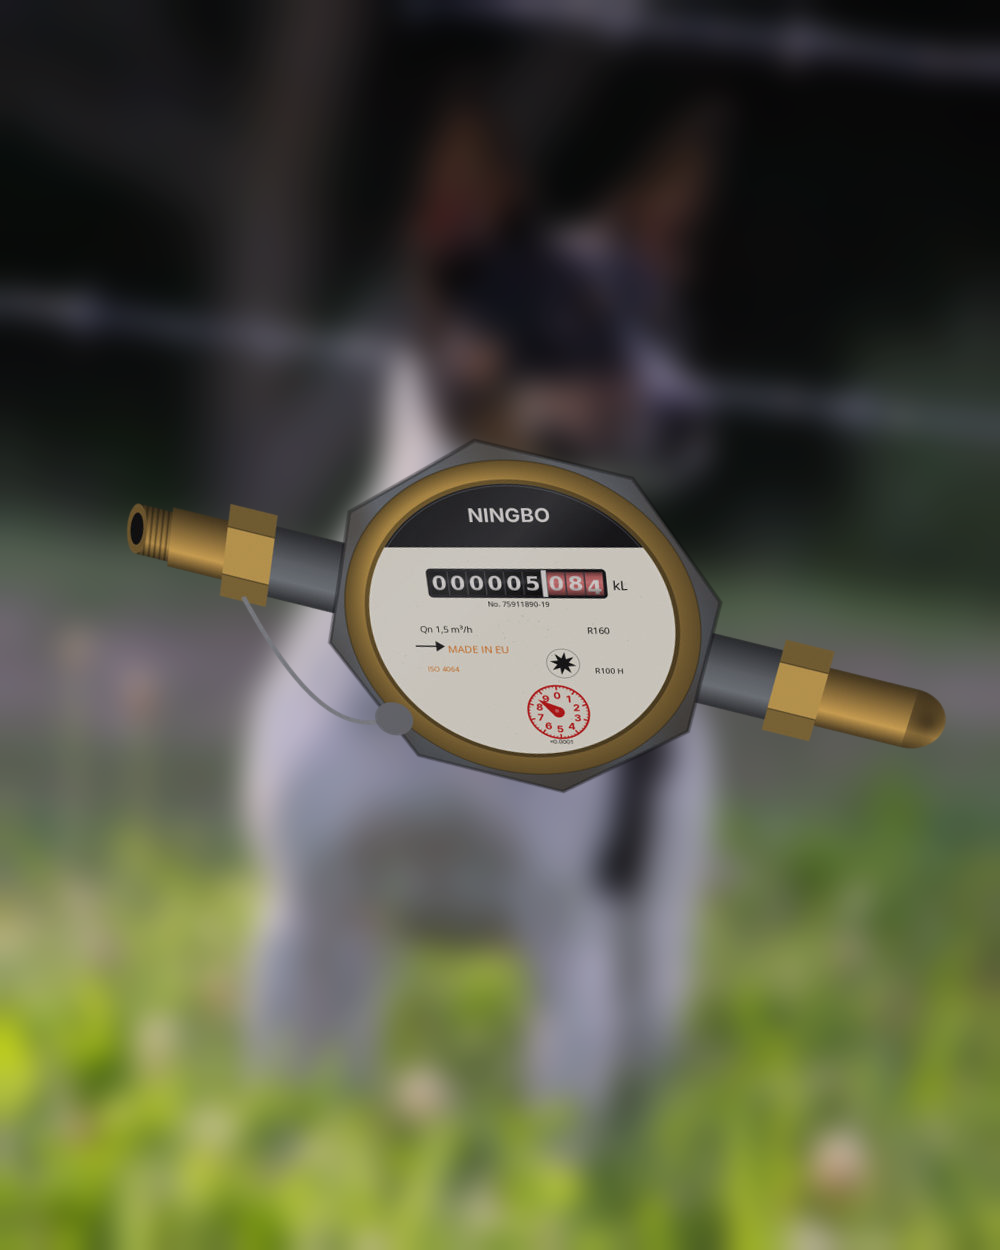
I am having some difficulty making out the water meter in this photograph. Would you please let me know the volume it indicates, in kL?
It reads 5.0838 kL
